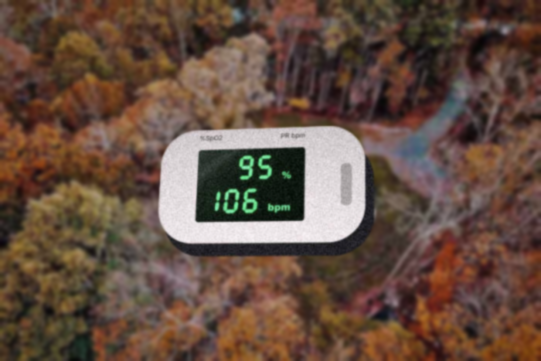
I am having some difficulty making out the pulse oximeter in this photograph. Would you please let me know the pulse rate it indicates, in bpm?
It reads 106 bpm
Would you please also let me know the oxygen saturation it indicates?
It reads 95 %
